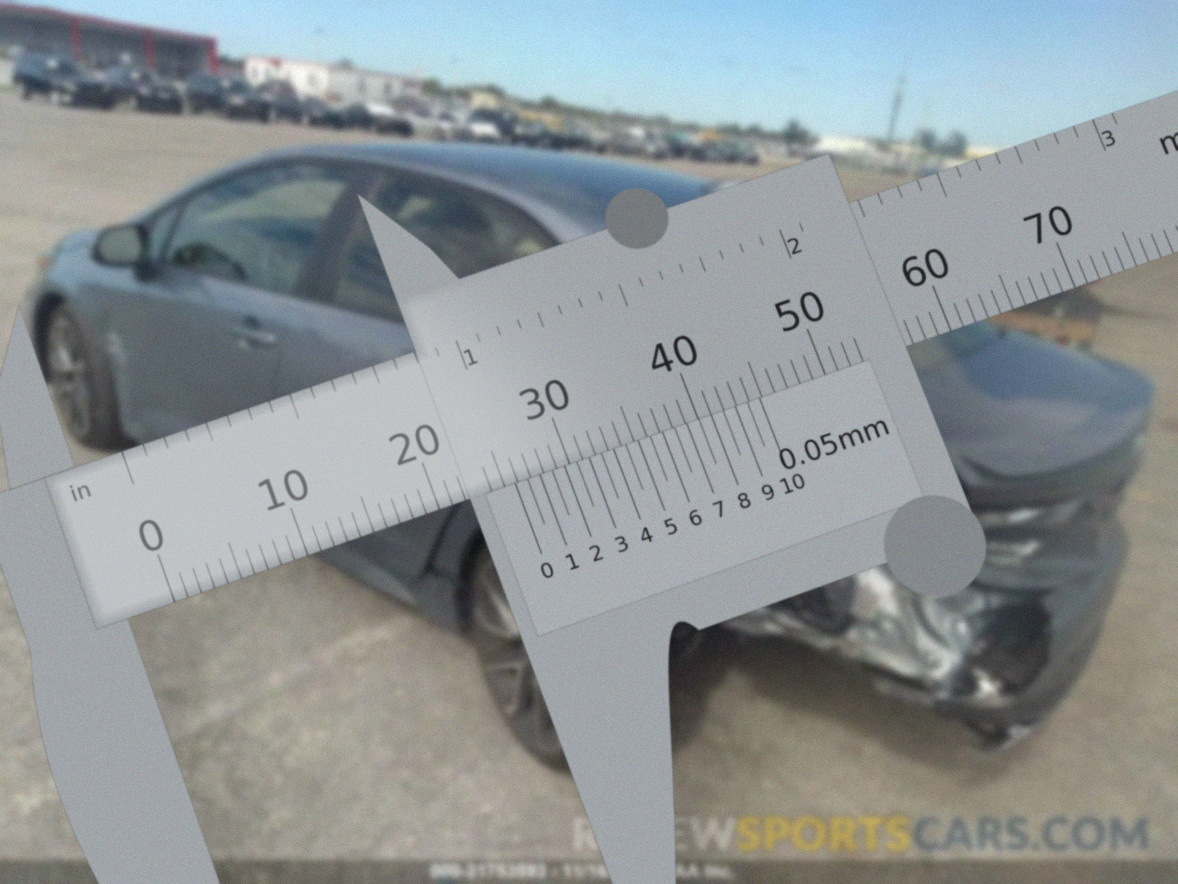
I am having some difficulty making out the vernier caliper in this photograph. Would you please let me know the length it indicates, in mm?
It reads 25.8 mm
